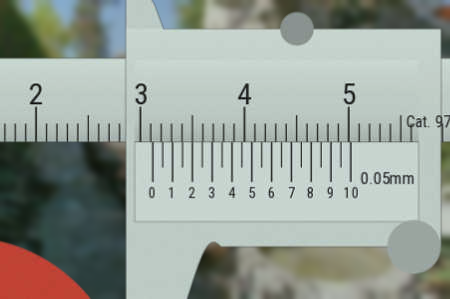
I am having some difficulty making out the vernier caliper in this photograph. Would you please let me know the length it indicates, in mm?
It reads 31.2 mm
